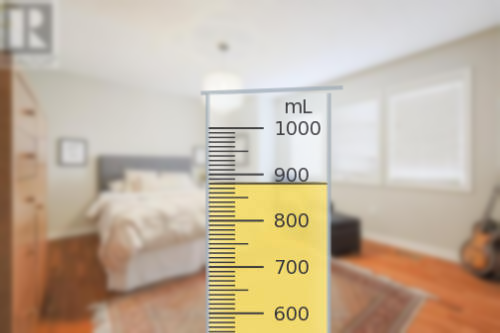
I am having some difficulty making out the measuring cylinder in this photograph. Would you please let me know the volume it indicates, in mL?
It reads 880 mL
